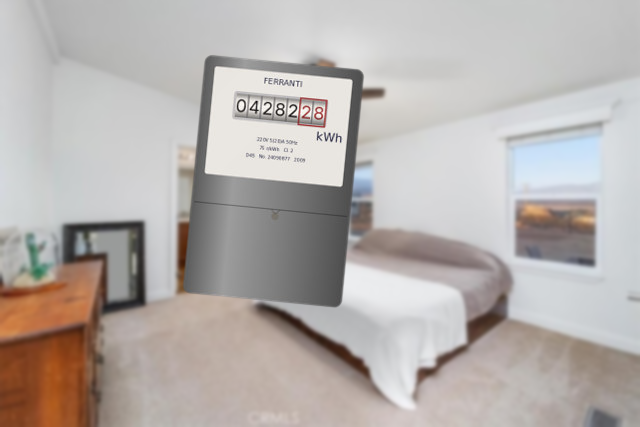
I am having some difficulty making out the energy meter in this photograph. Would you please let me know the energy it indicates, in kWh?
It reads 4282.28 kWh
